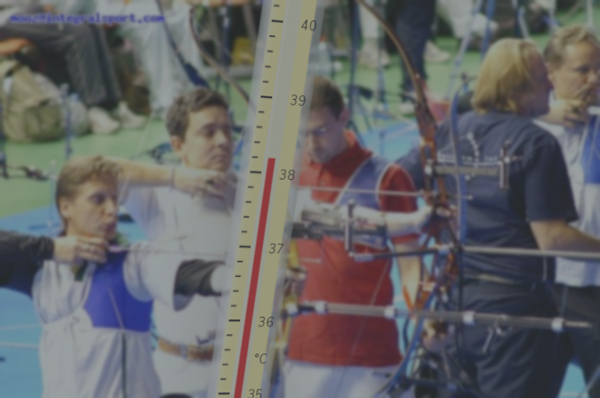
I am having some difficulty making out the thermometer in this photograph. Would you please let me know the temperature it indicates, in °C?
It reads 38.2 °C
